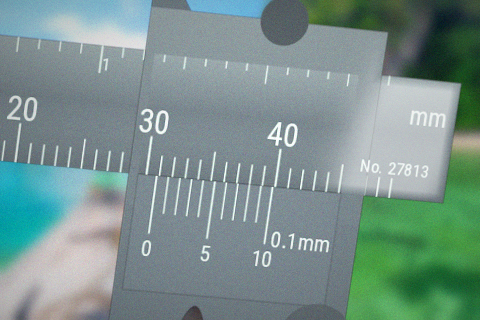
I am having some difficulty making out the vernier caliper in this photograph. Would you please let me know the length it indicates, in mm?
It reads 30.8 mm
